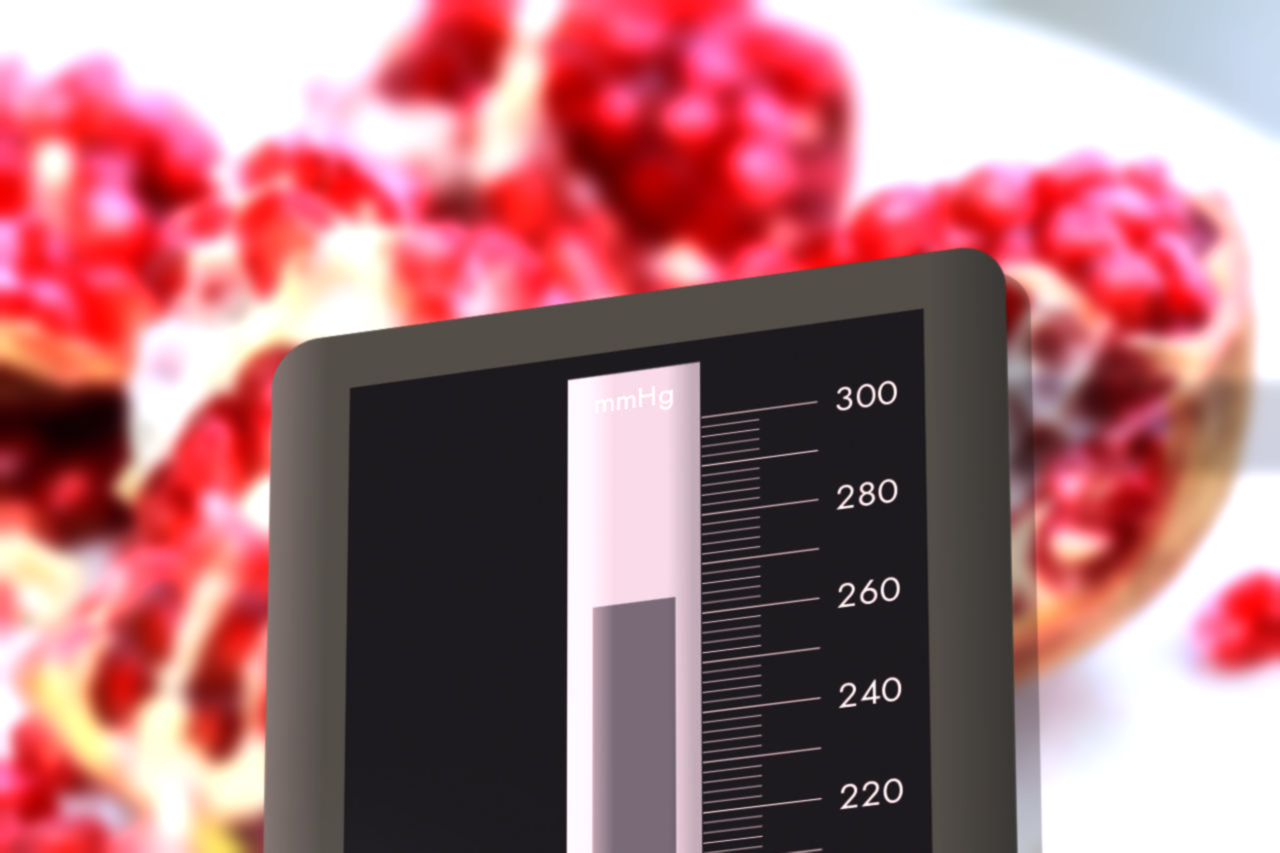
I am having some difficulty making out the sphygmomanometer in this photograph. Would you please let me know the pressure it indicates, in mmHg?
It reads 264 mmHg
